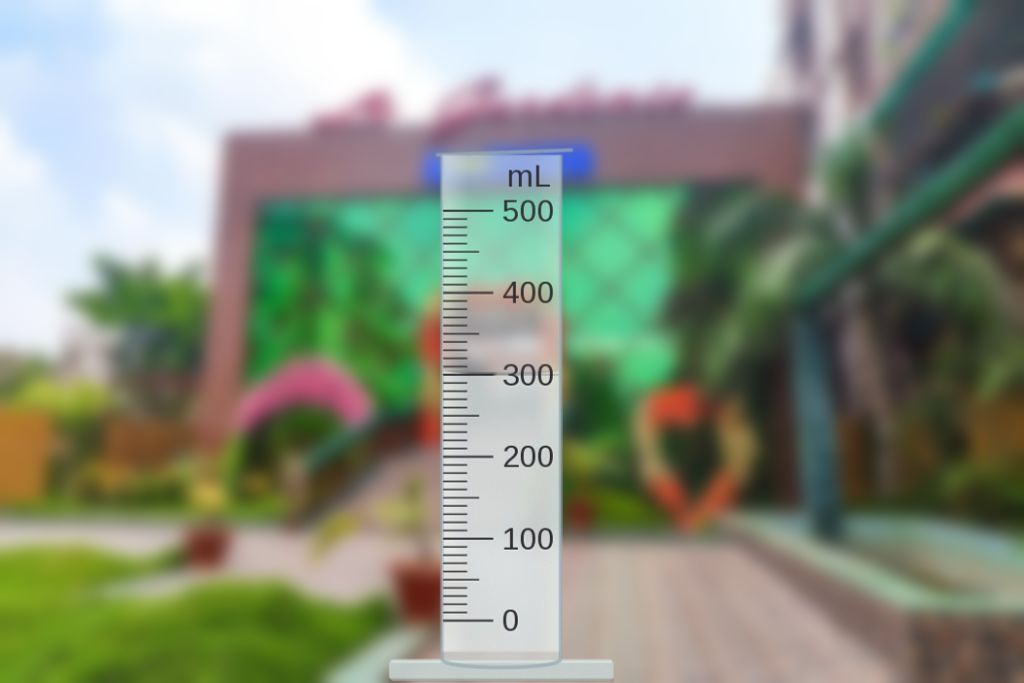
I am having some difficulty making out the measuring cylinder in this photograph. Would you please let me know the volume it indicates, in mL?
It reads 300 mL
